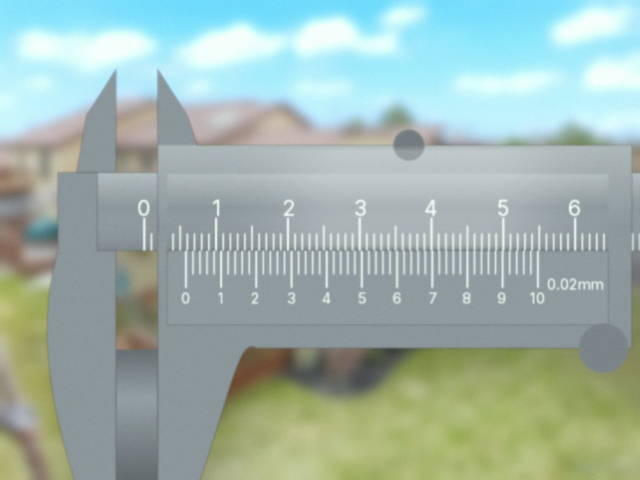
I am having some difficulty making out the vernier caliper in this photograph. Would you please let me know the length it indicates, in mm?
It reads 5.8 mm
